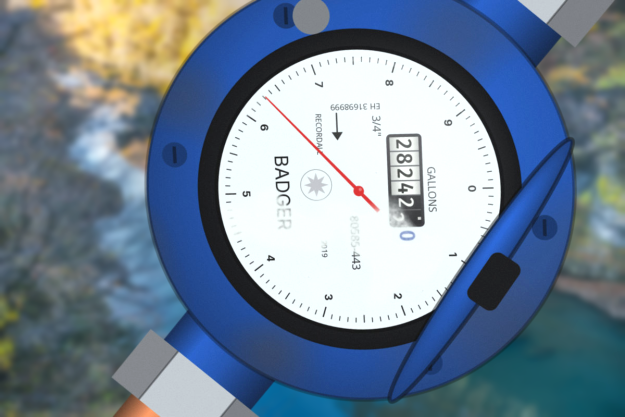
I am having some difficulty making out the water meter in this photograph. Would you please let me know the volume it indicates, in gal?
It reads 2824216.3 gal
